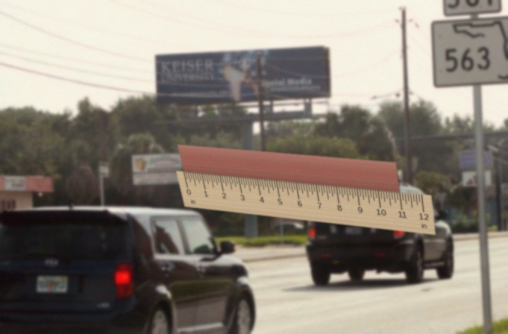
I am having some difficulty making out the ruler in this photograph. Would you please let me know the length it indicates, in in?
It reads 11 in
